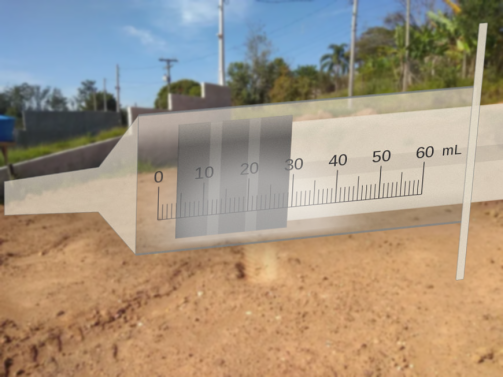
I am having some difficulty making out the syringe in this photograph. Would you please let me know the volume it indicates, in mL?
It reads 4 mL
